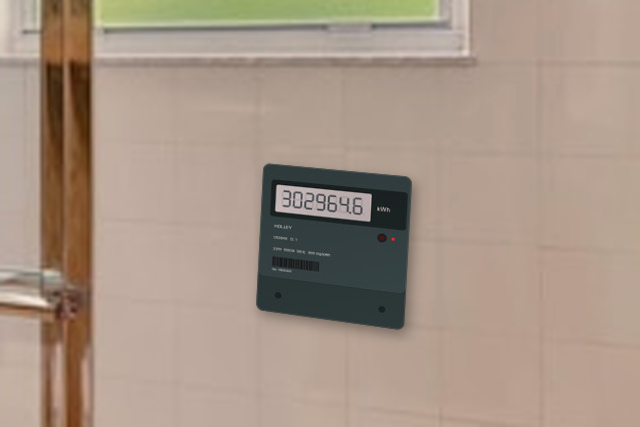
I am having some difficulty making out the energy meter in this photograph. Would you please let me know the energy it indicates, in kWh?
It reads 302964.6 kWh
